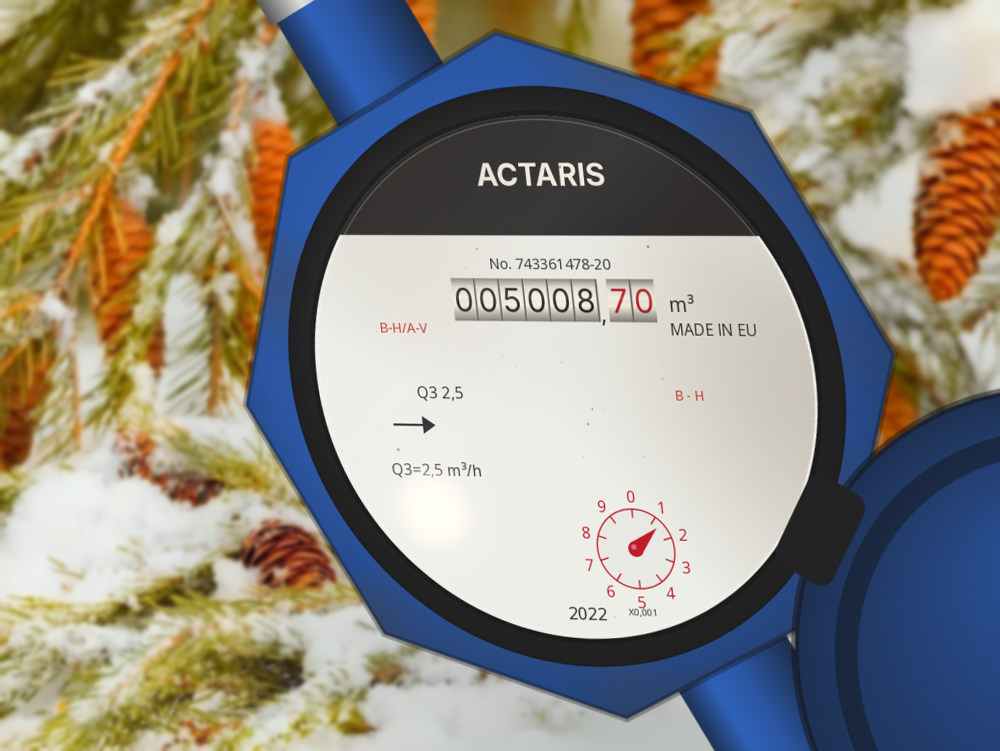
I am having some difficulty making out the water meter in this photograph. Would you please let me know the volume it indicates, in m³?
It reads 5008.701 m³
